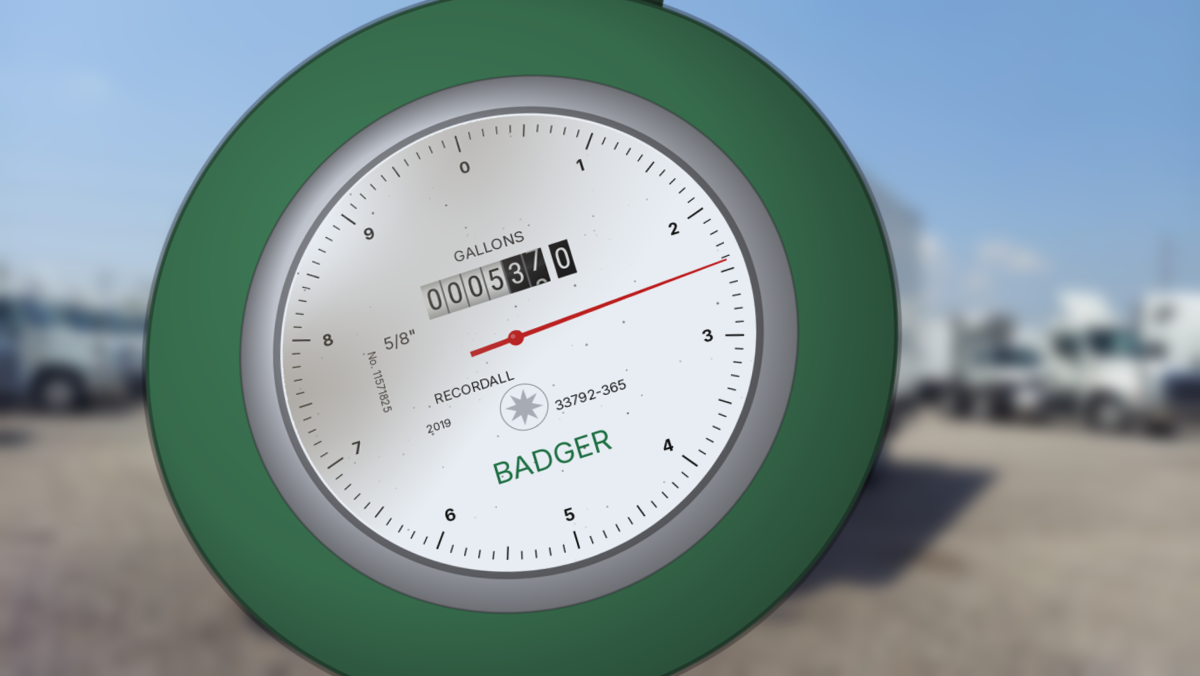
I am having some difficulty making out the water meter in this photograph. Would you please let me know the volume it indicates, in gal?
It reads 5372.4 gal
